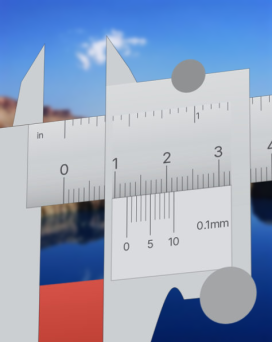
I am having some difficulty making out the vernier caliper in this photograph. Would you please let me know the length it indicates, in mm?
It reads 12.4 mm
